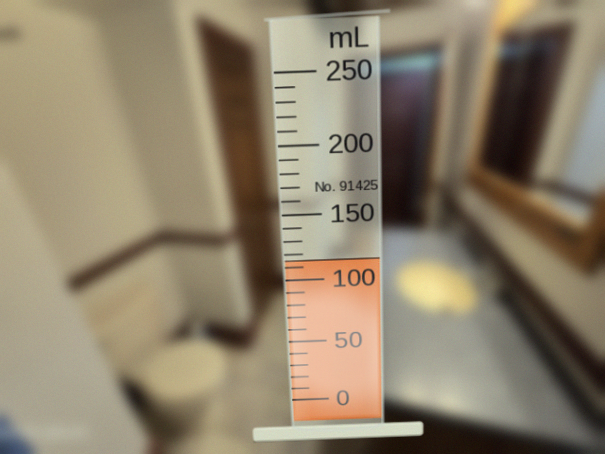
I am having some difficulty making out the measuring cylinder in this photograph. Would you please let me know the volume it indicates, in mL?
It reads 115 mL
